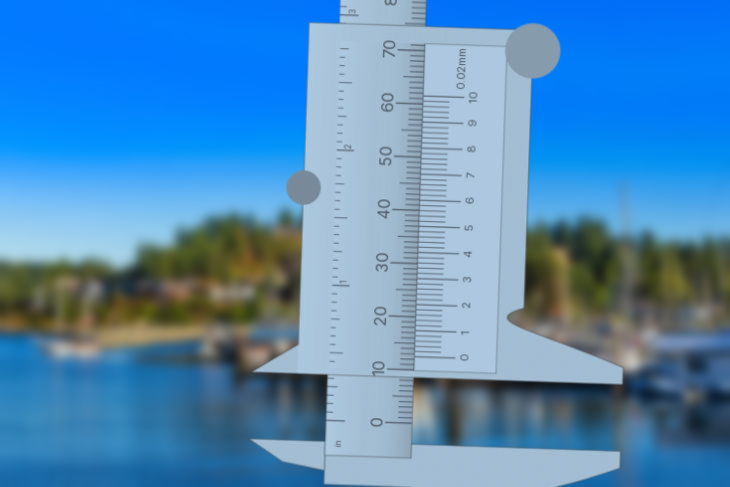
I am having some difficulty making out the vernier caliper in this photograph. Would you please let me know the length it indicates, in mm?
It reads 12.5 mm
